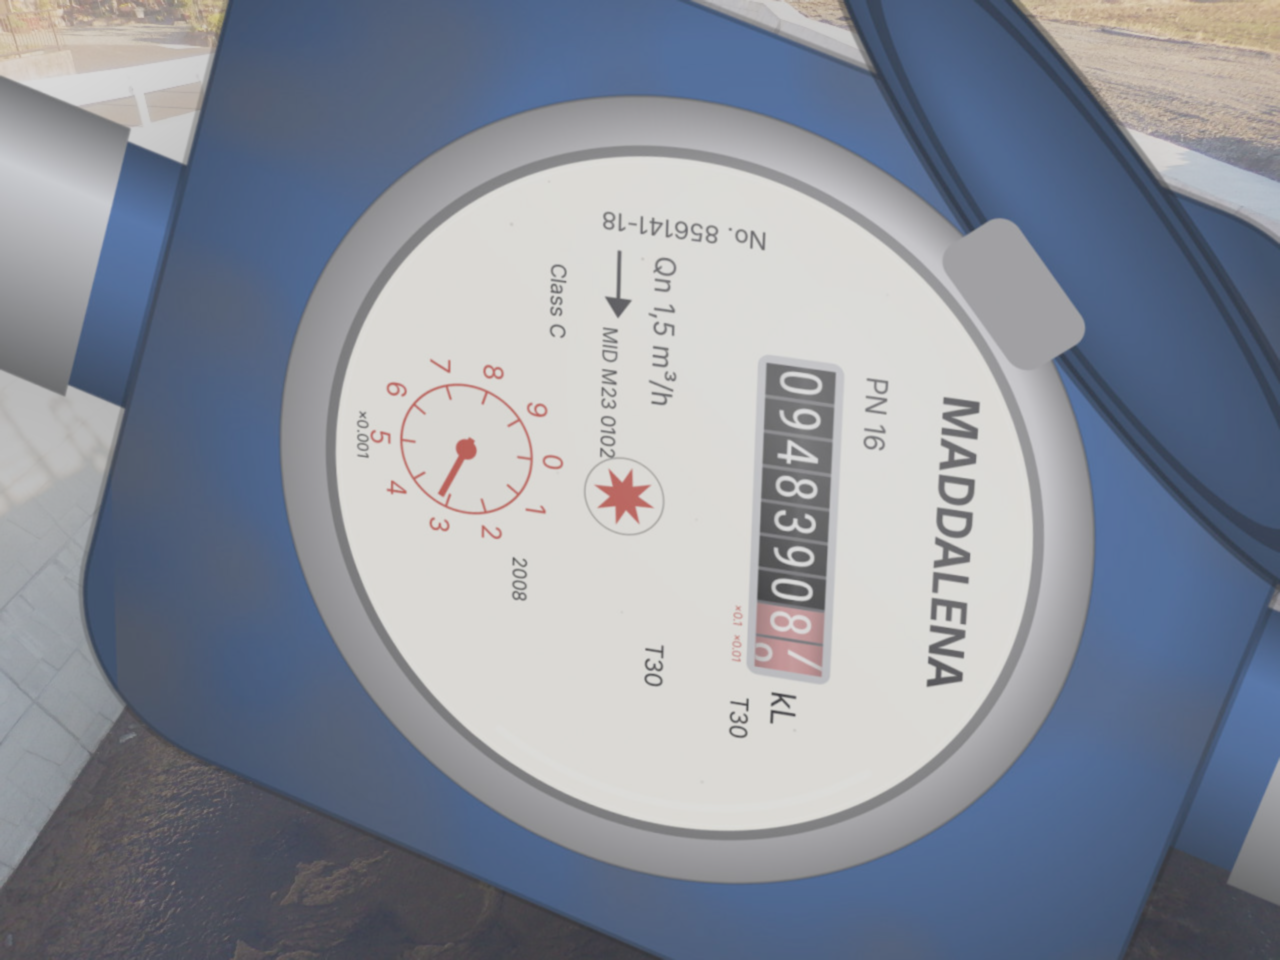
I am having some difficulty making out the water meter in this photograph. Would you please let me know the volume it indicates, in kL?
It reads 948390.873 kL
